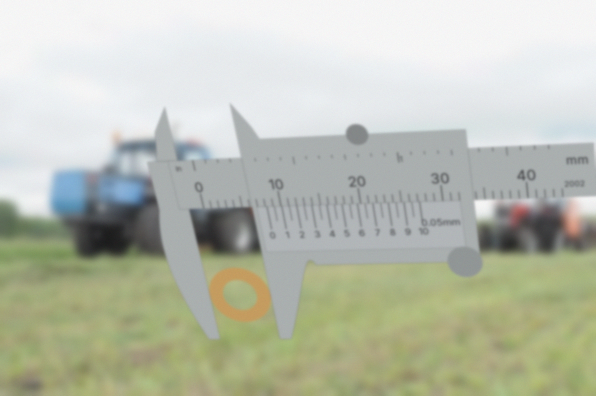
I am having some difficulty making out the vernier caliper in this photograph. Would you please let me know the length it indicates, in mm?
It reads 8.2 mm
